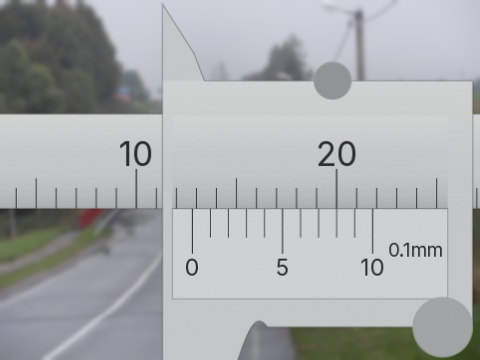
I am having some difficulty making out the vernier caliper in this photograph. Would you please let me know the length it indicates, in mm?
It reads 12.8 mm
